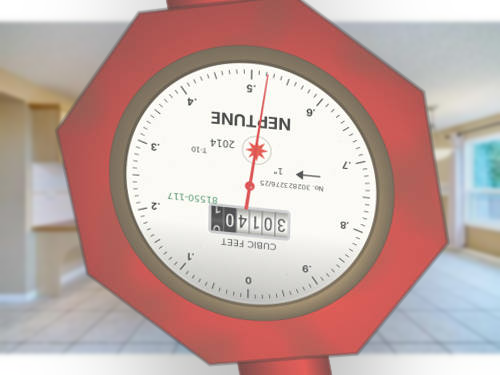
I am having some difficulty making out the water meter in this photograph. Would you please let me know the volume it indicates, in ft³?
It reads 301400.52 ft³
